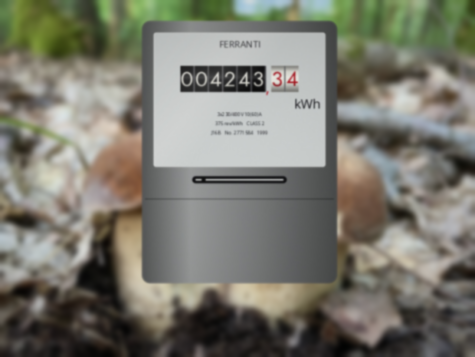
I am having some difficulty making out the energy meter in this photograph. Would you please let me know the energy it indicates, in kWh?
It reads 4243.34 kWh
